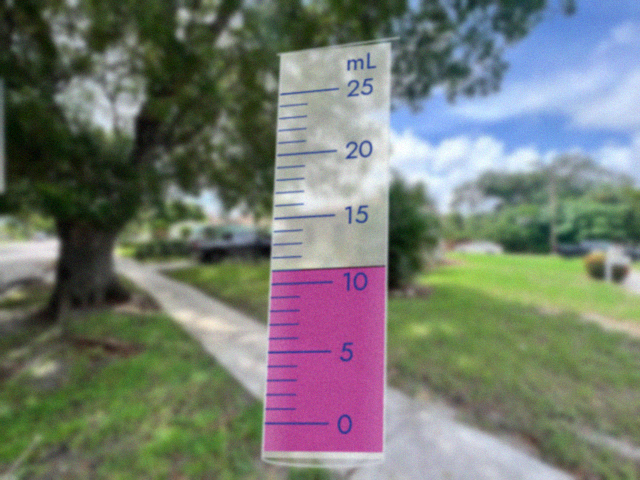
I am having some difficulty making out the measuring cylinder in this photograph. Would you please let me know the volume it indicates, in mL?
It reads 11 mL
